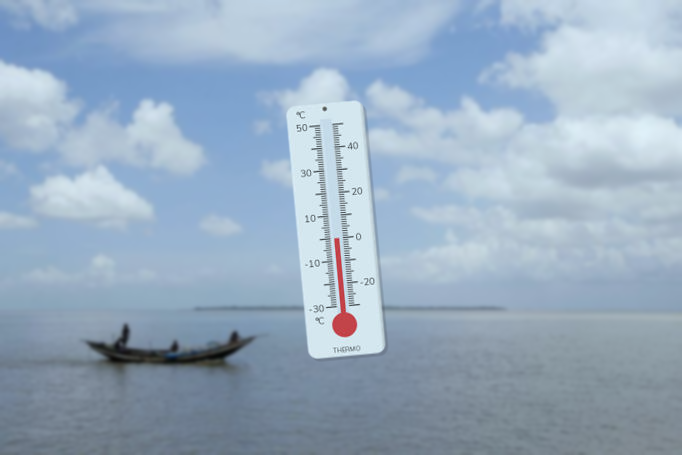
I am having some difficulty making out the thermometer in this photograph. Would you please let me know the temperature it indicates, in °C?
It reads 0 °C
